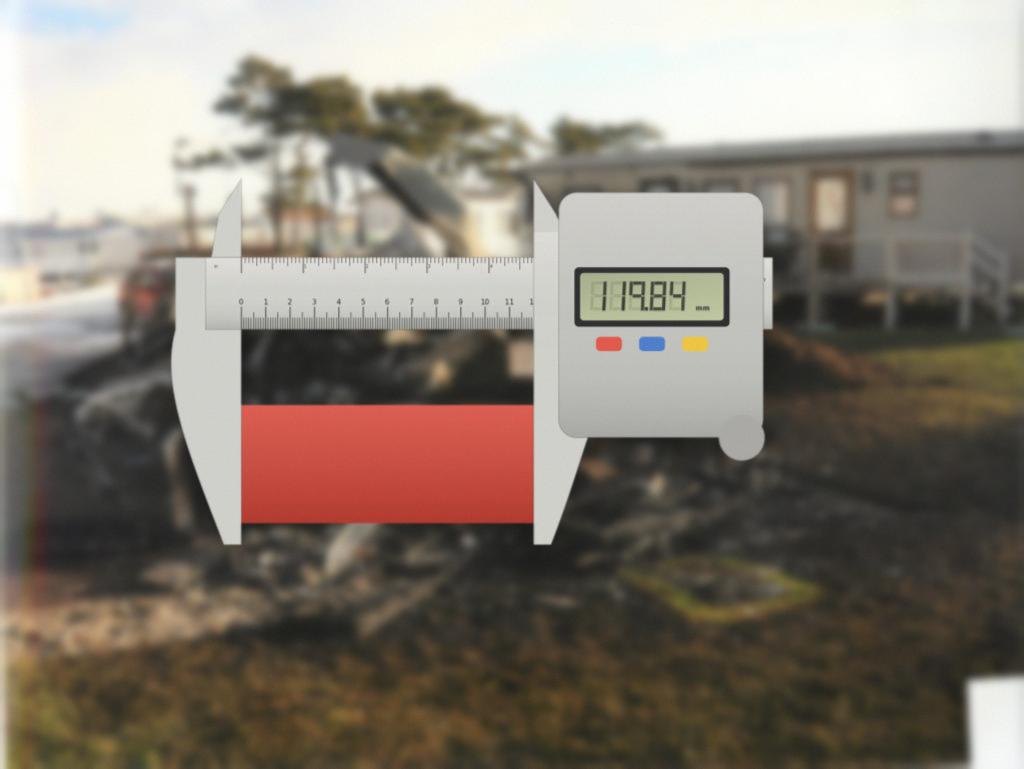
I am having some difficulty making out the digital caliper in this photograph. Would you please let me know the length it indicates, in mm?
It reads 119.84 mm
